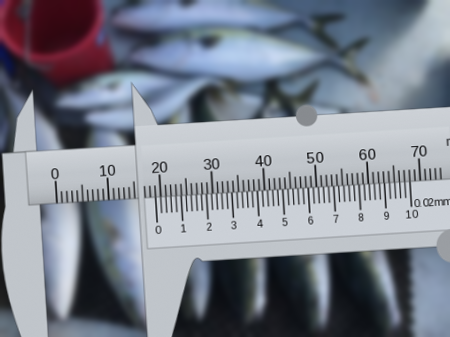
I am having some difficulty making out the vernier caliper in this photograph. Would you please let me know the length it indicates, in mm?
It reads 19.0 mm
